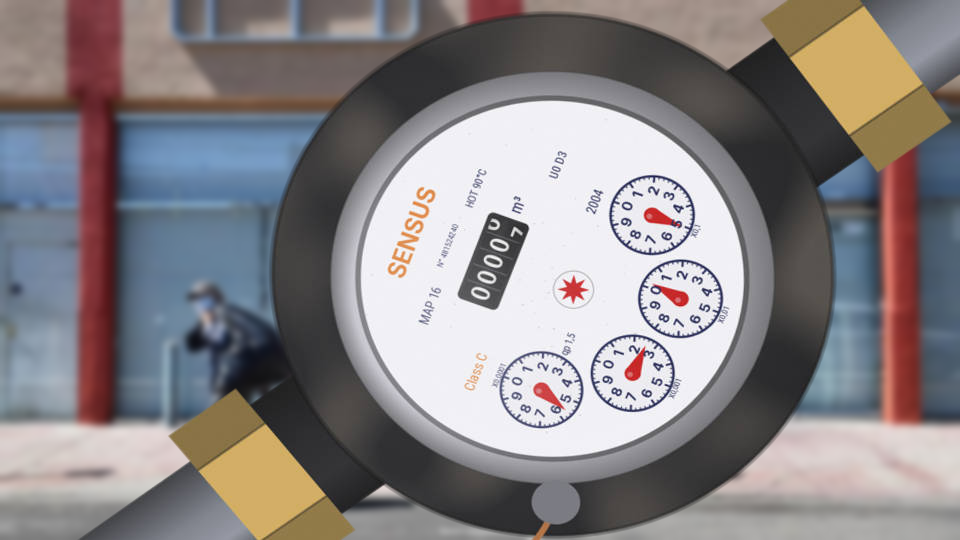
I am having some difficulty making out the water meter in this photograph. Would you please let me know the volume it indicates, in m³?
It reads 6.5025 m³
